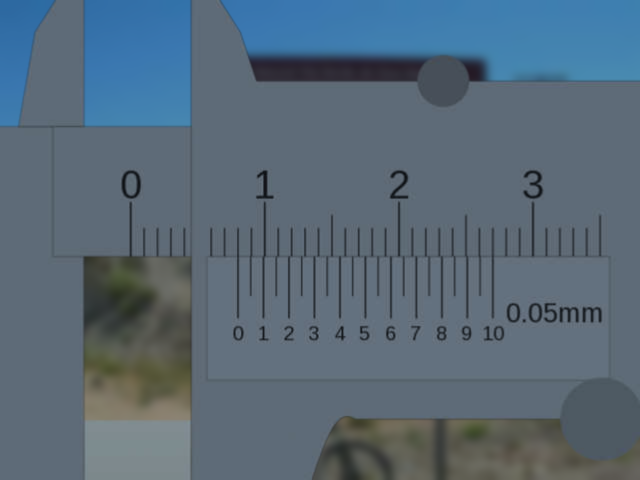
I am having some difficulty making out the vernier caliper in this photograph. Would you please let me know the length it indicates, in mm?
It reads 8.0 mm
